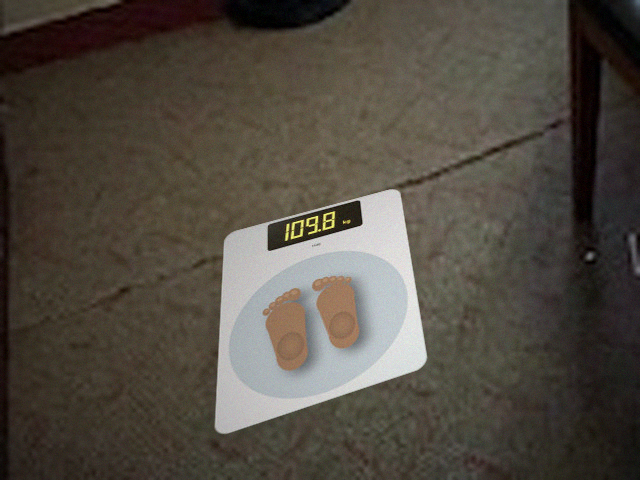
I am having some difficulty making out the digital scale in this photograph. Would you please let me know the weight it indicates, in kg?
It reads 109.8 kg
